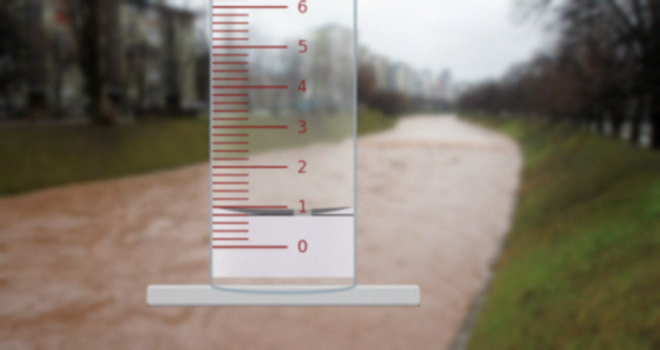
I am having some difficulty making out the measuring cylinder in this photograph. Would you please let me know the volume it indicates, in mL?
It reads 0.8 mL
